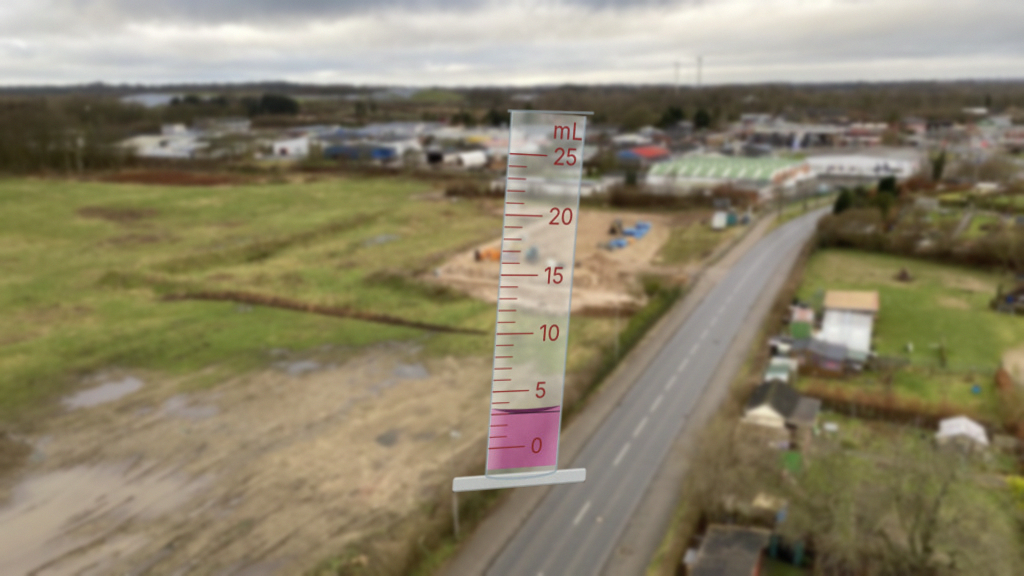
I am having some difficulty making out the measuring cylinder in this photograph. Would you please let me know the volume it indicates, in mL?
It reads 3 mL
